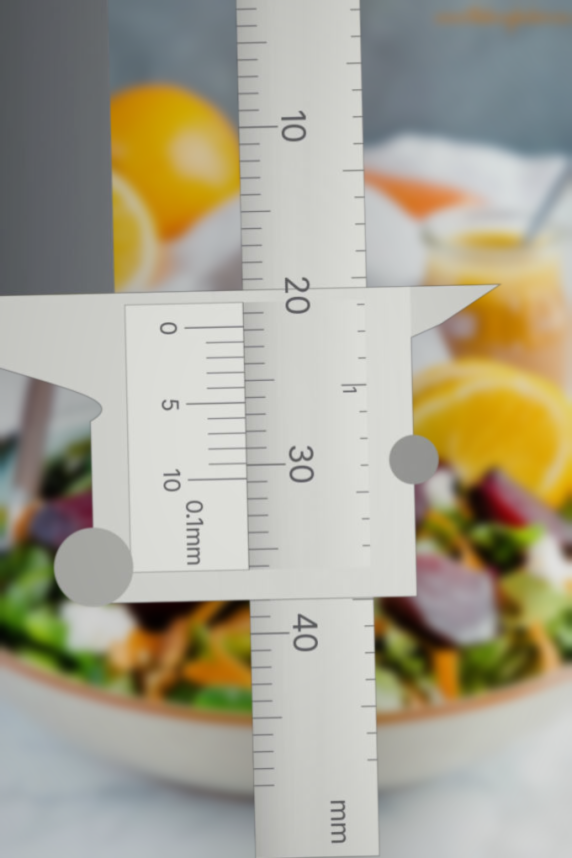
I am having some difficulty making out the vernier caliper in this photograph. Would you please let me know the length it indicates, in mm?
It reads 21.8 mm
